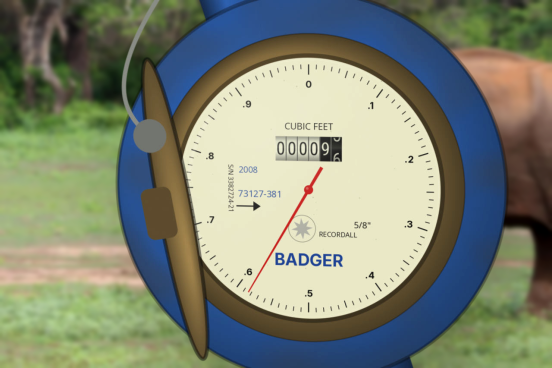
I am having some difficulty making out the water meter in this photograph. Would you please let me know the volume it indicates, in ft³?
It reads 95.58 ft³
